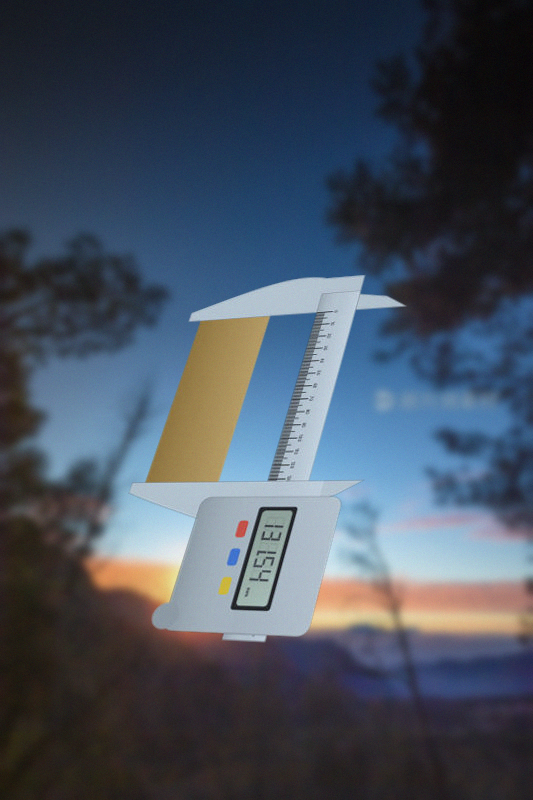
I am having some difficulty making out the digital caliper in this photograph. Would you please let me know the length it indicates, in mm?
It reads 131.54 mm
